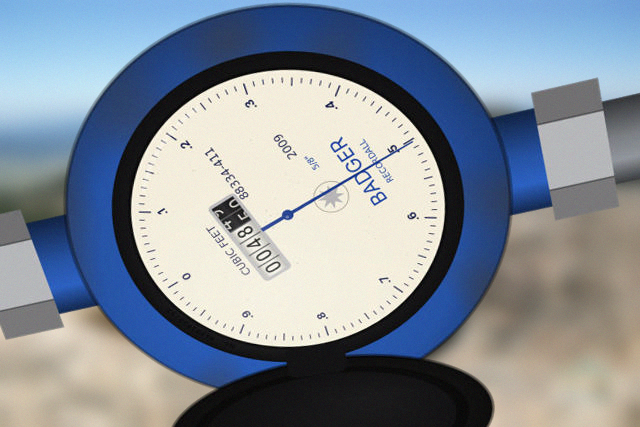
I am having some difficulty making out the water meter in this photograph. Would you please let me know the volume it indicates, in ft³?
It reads 4849.50 ft³
